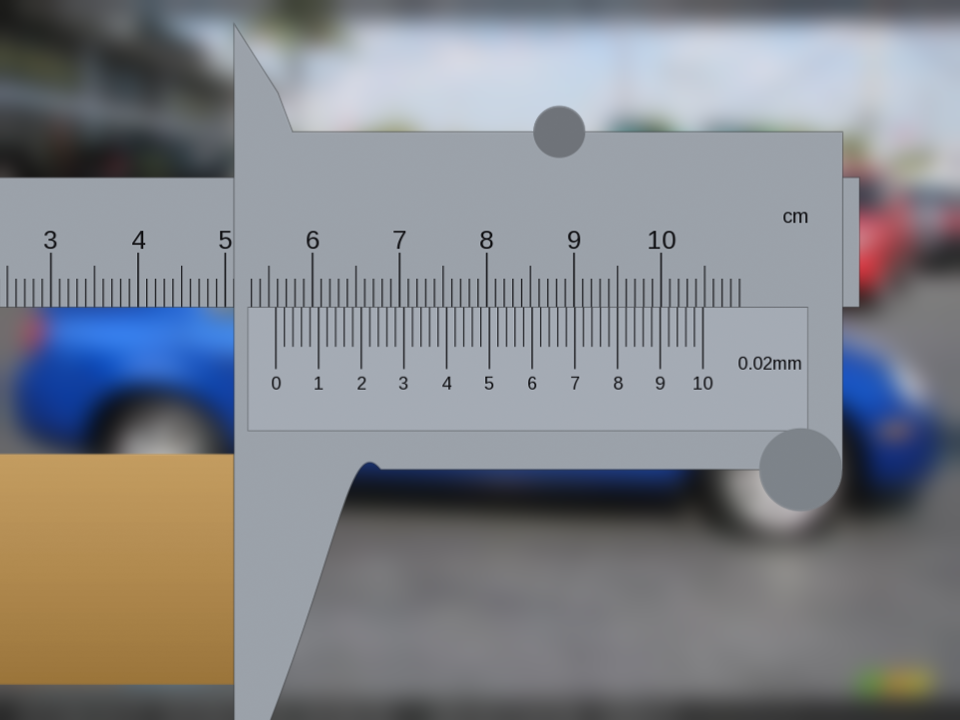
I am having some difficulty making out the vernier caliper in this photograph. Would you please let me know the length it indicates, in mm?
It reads 55.8 mm
